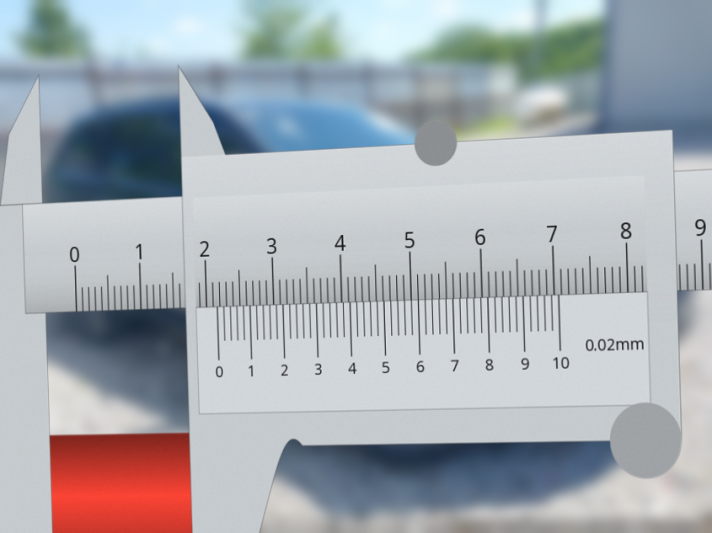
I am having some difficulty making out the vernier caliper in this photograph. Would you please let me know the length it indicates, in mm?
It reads 21.6 mm
